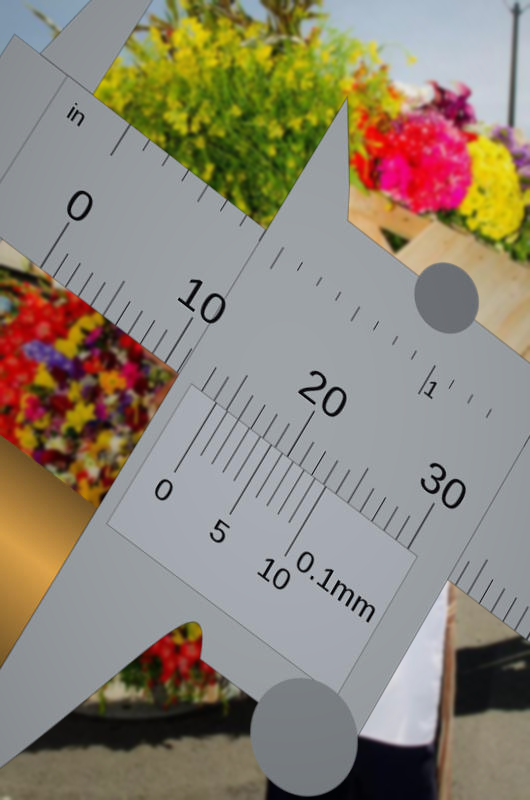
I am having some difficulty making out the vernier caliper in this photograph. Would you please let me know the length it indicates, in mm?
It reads 14.2 mm
